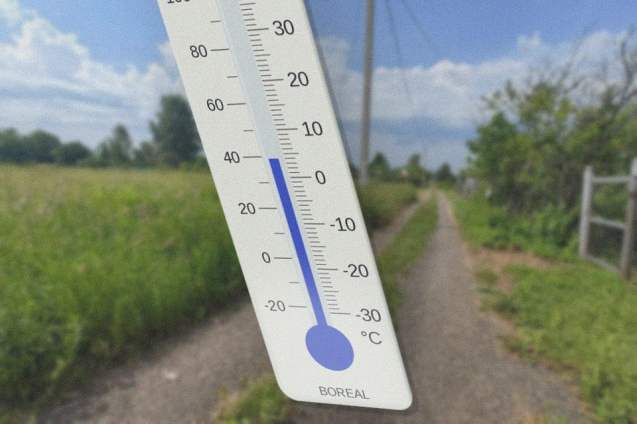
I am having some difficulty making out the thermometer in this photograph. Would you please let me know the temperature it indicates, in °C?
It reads 4 °C
